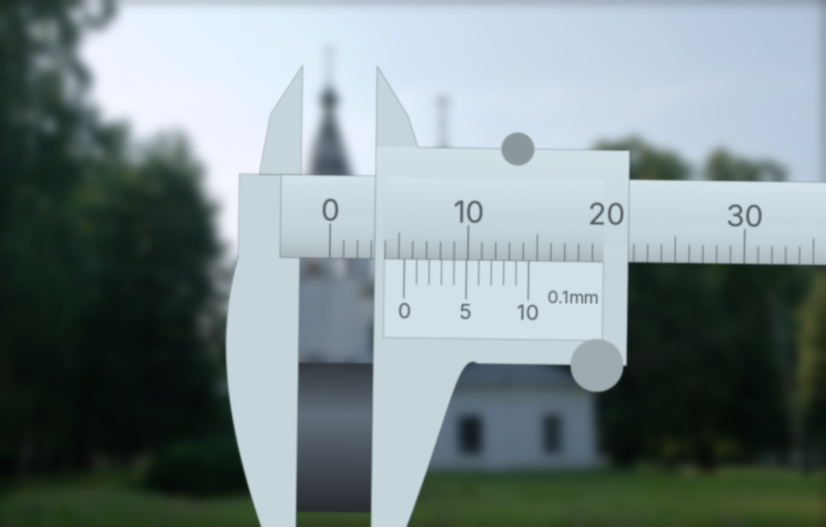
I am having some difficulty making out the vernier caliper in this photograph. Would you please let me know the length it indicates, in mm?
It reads 5.4 mm
